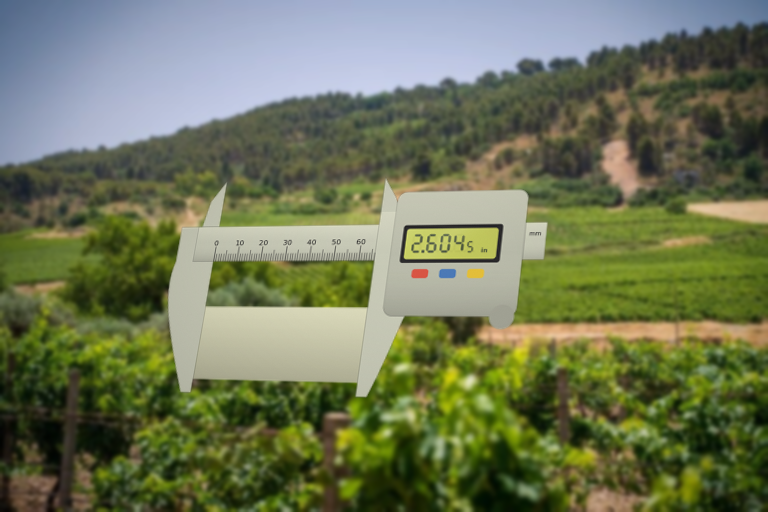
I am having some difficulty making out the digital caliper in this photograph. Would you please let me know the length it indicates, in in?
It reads 2.6045 in
